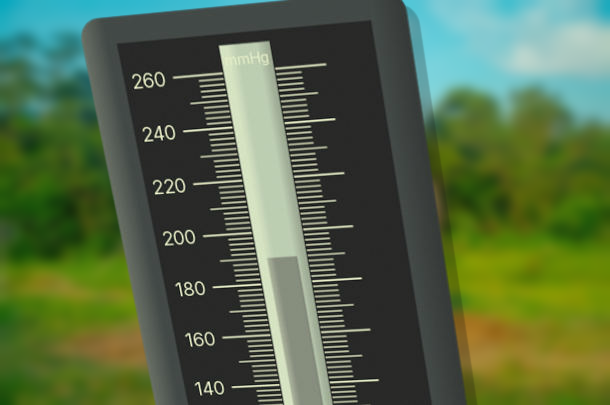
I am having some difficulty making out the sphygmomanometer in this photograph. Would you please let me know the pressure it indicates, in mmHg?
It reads 190 mmHg
